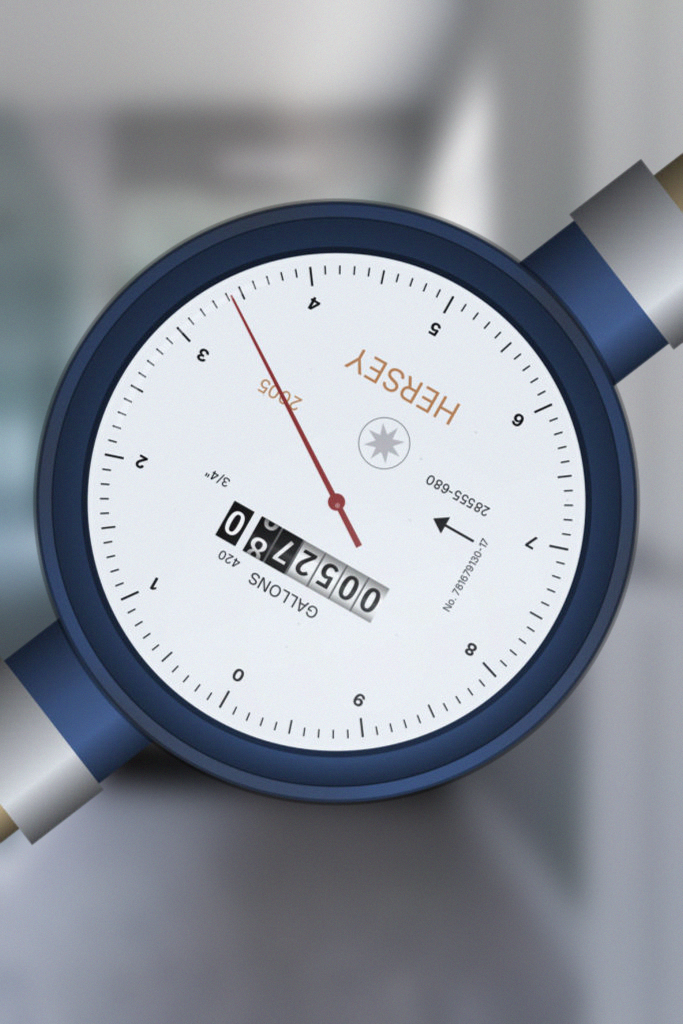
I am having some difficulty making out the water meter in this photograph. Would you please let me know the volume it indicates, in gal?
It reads 52783.4 gal
